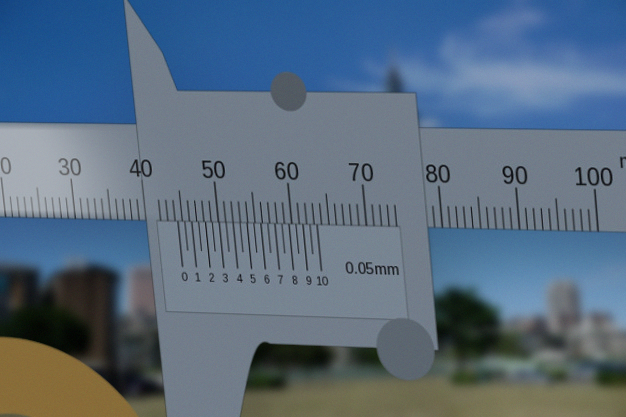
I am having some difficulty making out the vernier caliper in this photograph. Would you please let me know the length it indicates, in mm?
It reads 44.4 mm
